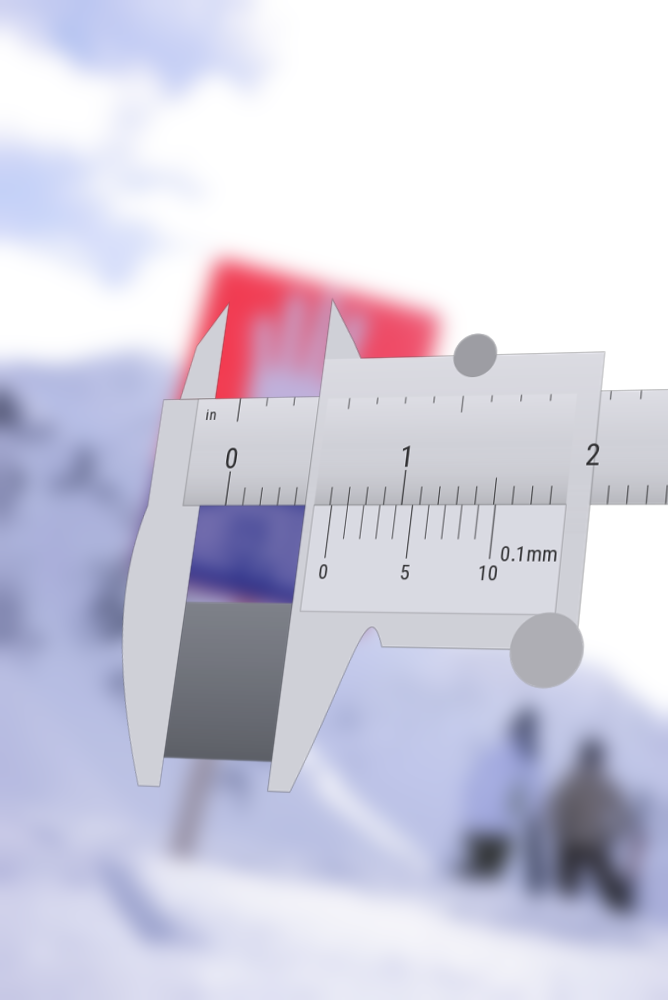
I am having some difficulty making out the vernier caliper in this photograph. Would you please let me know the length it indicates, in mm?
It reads 6.1 mm
